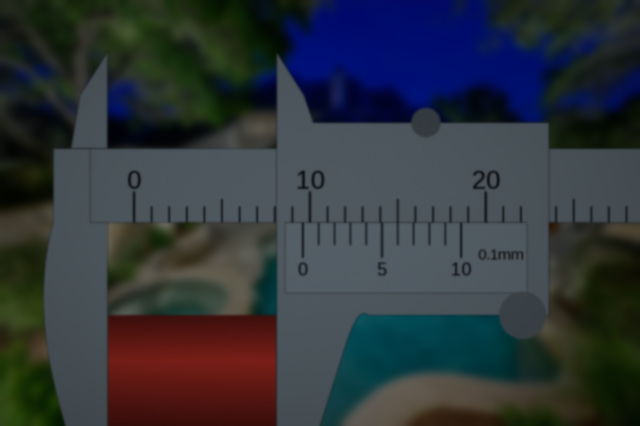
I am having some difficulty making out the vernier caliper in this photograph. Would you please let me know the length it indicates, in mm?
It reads 9.6 mm
